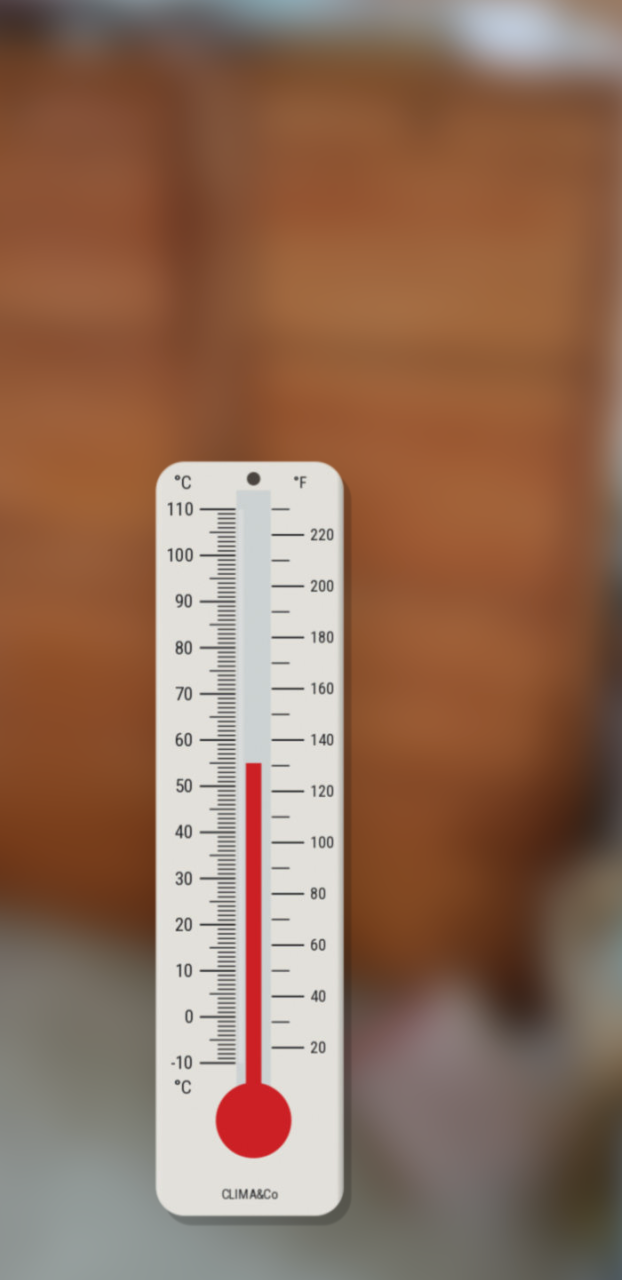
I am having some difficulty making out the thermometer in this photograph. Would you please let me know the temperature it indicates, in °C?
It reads 55 °C
